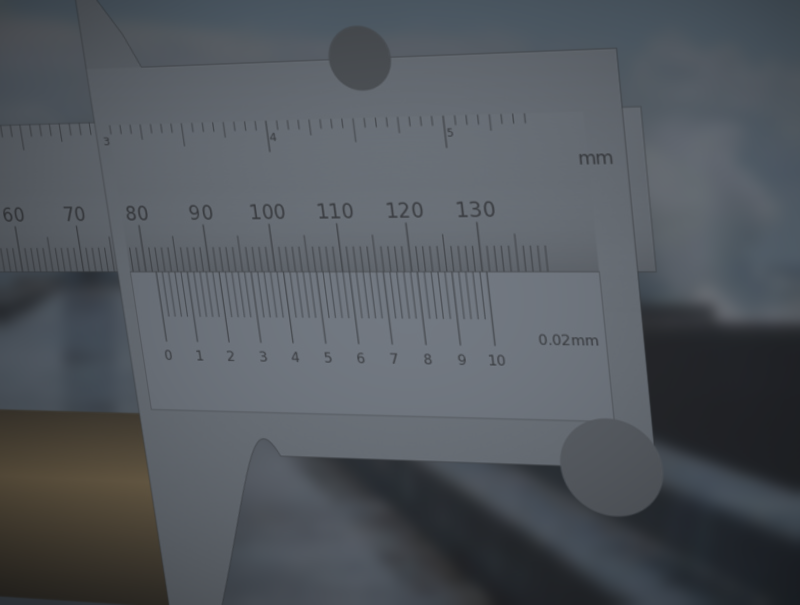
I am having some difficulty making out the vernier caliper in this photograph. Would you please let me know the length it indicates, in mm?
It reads 81.6 mm
